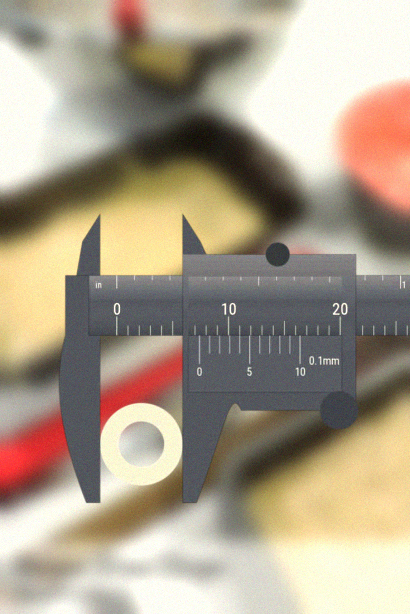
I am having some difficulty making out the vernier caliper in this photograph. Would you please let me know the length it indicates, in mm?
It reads 7.4 mm
